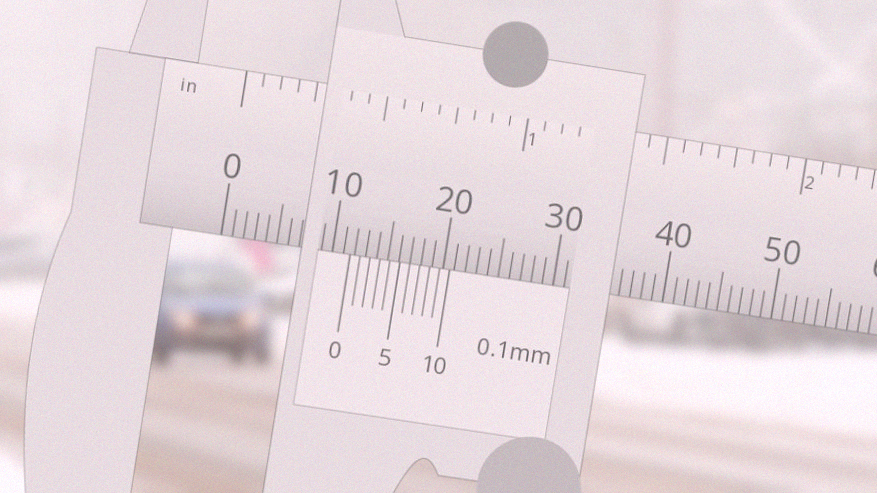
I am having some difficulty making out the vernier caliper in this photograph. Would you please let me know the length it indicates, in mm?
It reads 11.6 mm
